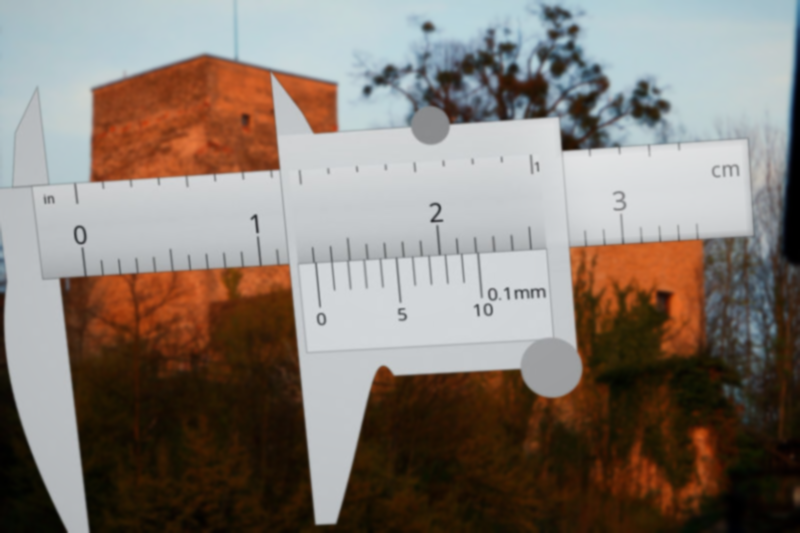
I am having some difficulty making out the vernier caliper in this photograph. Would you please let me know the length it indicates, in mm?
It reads 13.1 mm
